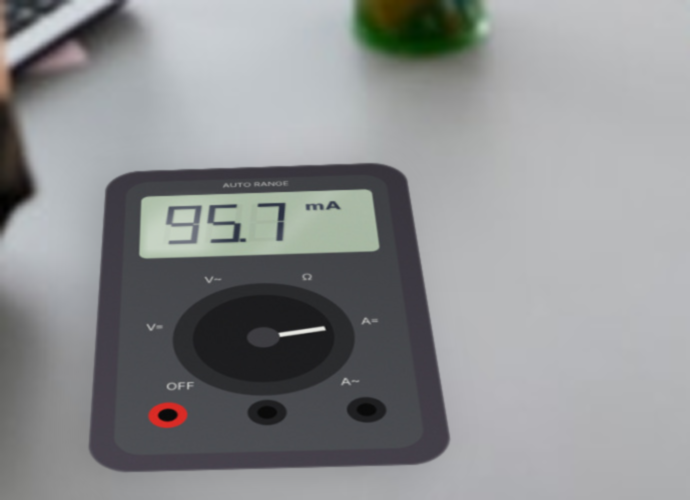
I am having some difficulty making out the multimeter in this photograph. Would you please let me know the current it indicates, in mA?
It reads 95.7 mA
